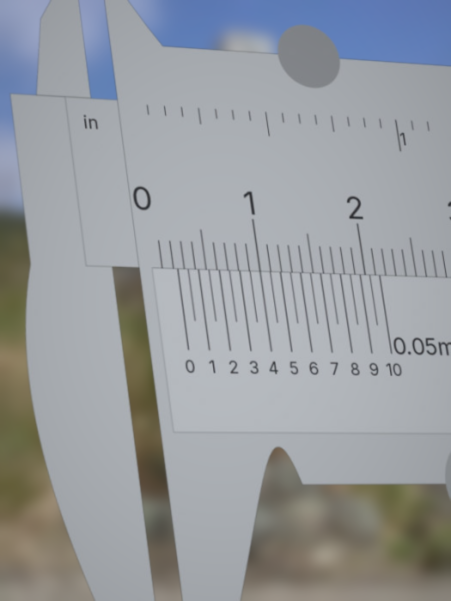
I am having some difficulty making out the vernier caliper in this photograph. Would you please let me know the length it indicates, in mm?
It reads 2.4 mm
